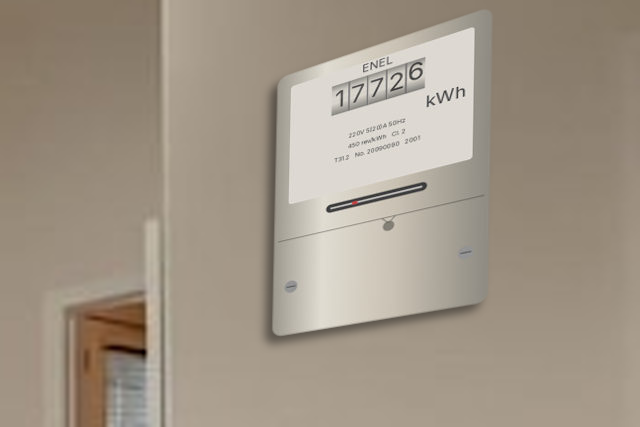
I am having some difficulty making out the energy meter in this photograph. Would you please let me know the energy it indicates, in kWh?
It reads 17726 kWh
